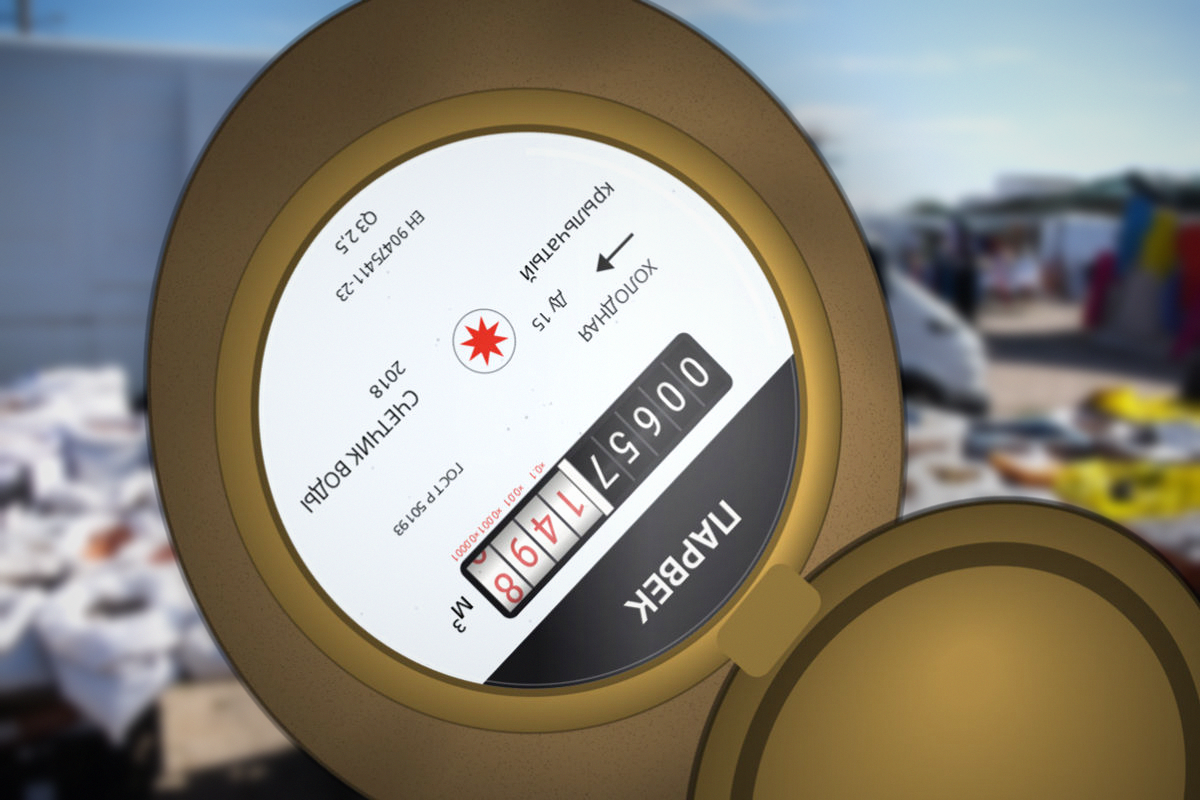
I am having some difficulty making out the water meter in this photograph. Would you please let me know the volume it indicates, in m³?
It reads 657.1498 m³
